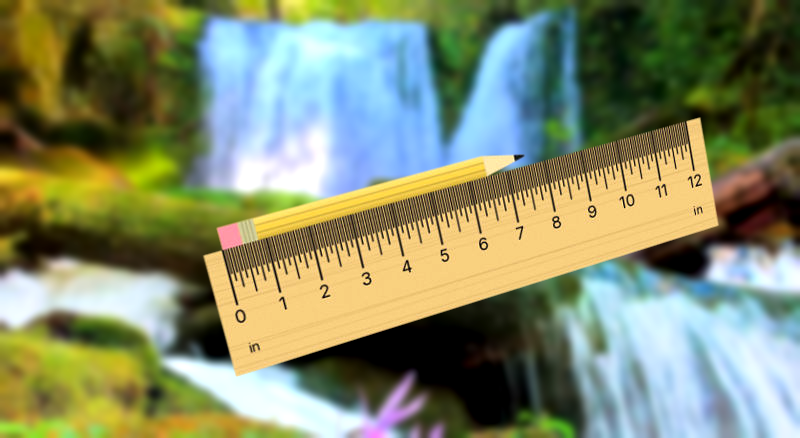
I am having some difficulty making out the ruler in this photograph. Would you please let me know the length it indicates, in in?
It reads 7.5 in
